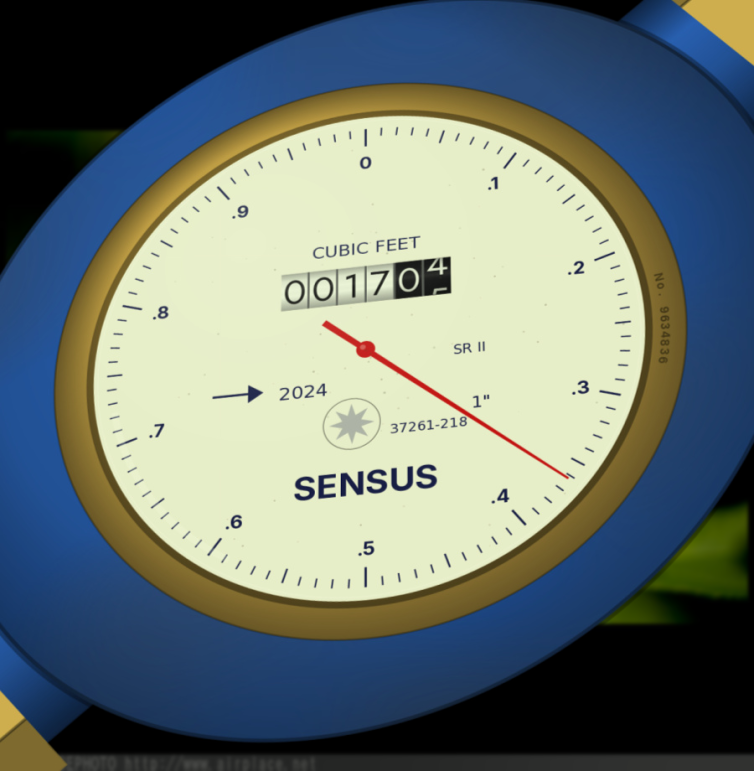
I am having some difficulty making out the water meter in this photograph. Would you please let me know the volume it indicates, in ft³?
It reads 1704.36 ft³
